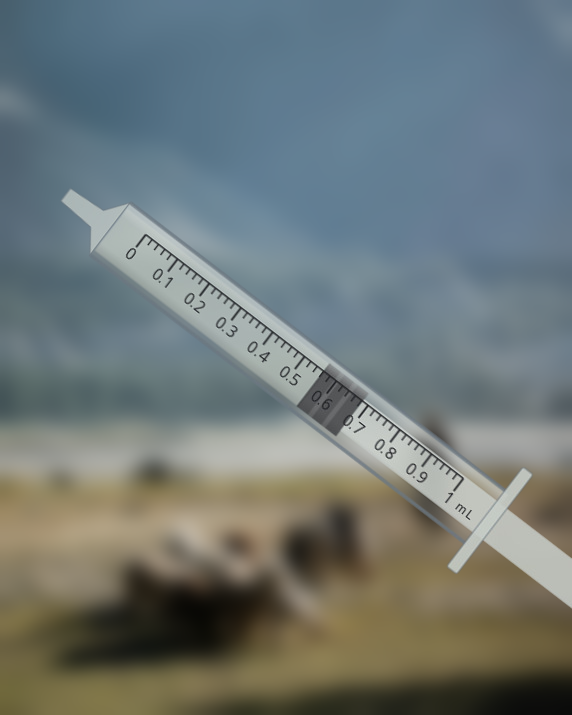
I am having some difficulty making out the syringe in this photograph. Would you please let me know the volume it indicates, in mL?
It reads 0.56 mL
